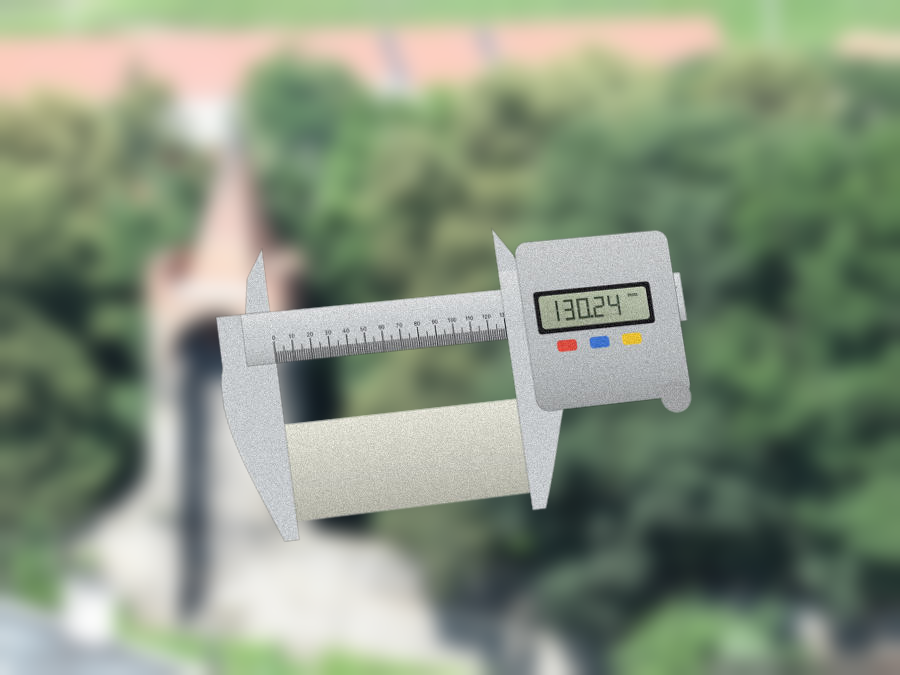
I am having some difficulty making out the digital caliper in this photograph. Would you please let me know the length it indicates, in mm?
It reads 130.24 mm
